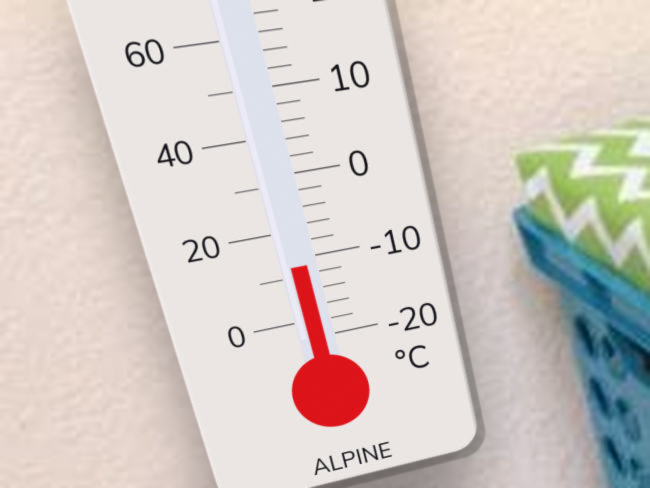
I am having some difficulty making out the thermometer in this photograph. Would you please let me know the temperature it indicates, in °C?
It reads -11 °C
